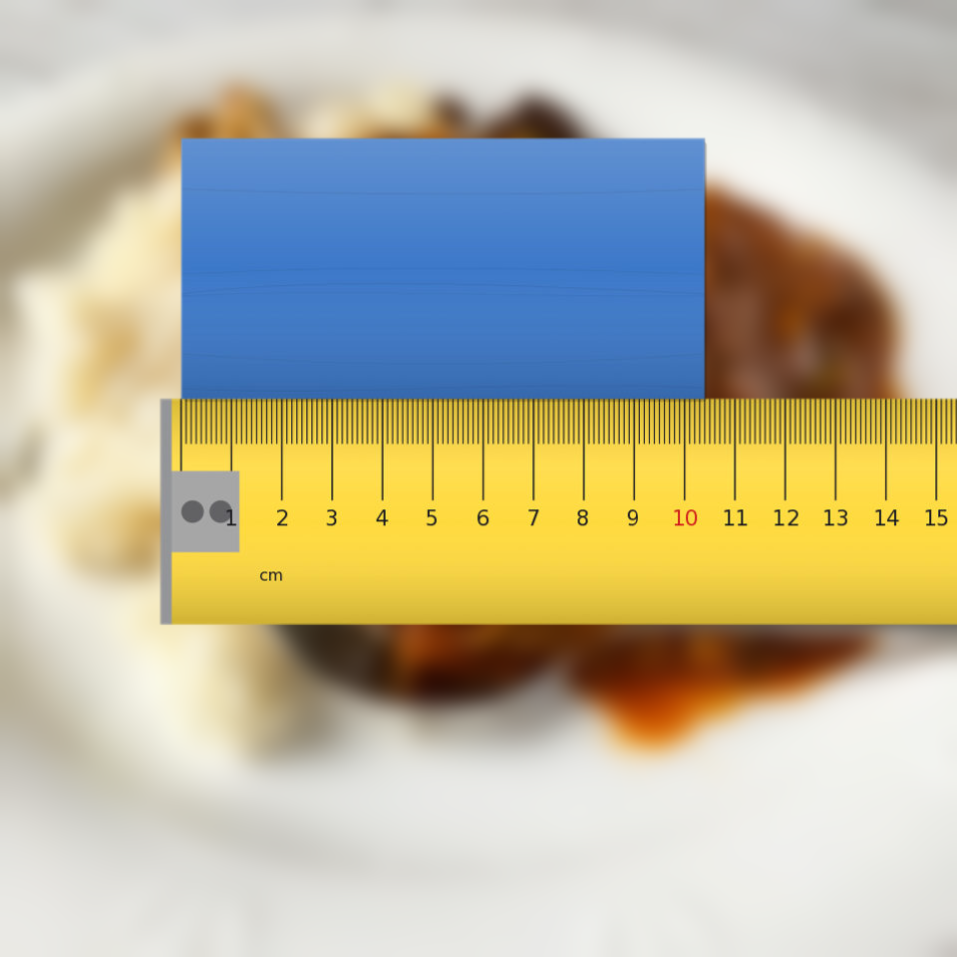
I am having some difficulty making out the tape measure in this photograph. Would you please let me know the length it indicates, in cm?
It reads 10.4 cm
